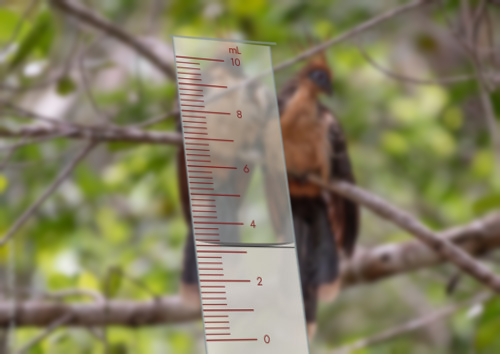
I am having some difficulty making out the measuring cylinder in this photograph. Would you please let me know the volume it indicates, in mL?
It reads 3.2 mL
